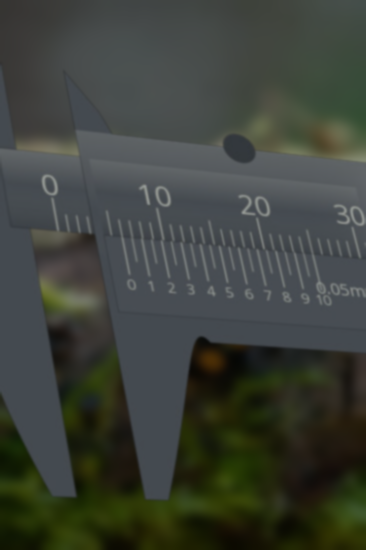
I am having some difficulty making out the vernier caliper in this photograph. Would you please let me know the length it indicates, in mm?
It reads 6.0 mm
